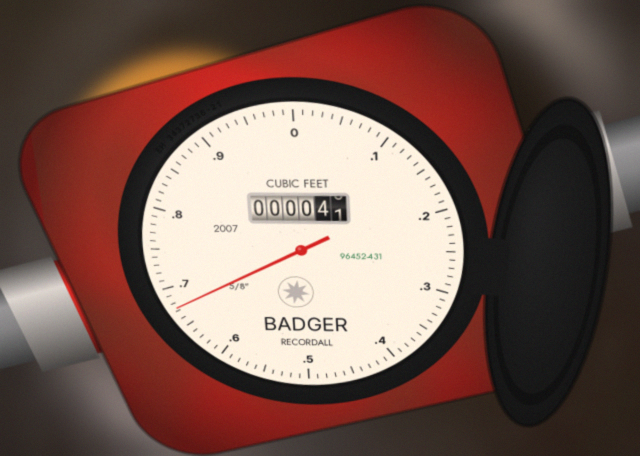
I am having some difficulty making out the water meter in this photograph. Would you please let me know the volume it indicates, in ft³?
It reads 40.67 ft³
